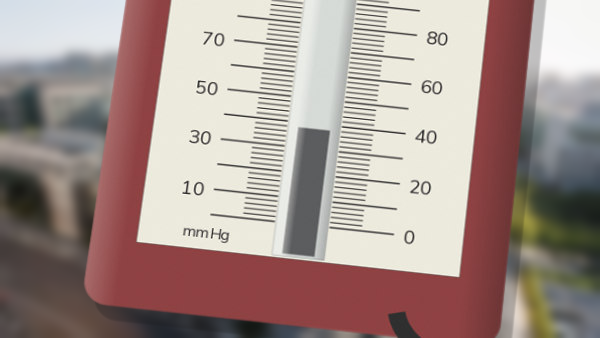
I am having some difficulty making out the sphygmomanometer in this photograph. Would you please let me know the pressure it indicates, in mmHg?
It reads 38 mmHg
